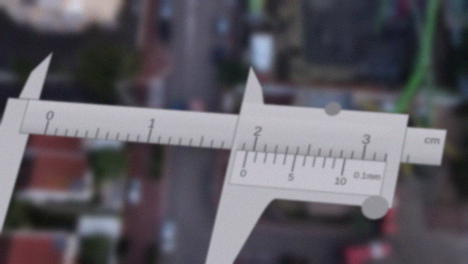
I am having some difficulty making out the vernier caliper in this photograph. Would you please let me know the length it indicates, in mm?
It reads 19.4 mm
